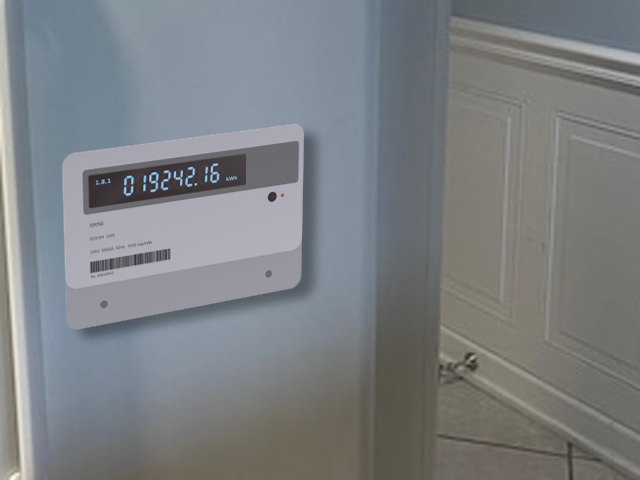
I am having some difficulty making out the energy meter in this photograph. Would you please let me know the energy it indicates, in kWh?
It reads 19242.16 kWh
